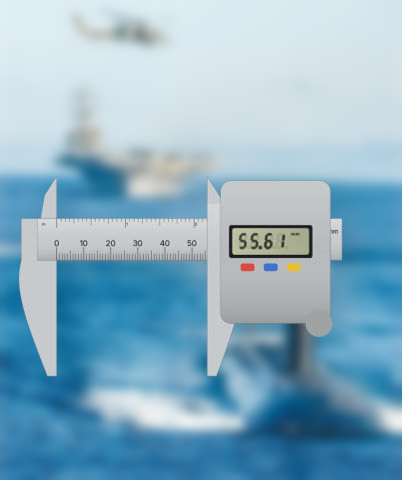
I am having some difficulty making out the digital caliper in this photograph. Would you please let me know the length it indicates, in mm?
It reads 55.61 mm
